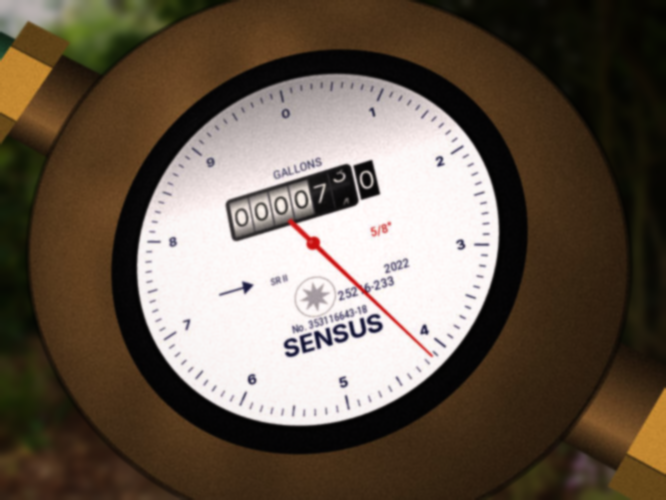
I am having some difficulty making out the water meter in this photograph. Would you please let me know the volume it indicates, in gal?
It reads 734.1 gal
